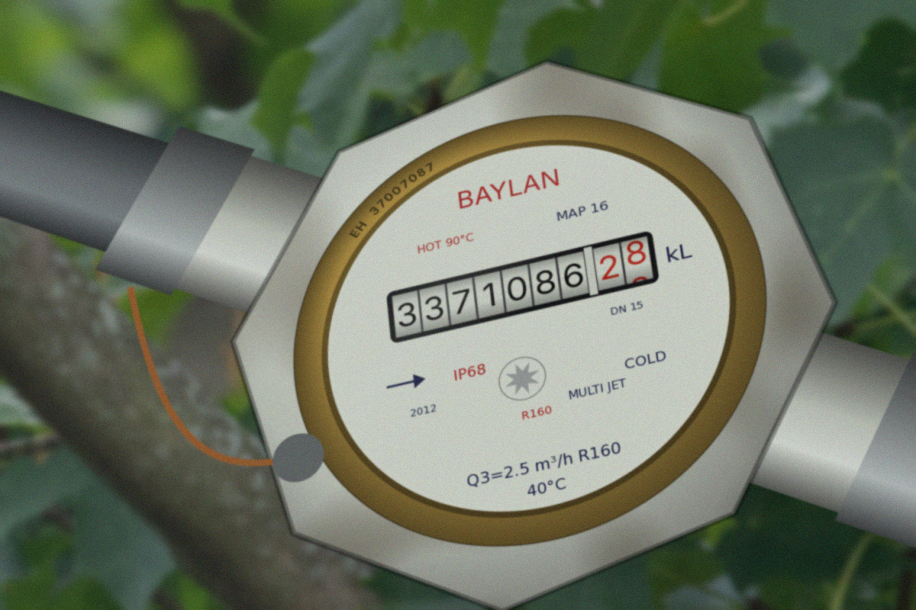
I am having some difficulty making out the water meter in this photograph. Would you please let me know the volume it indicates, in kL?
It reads 3371086.28 kL
